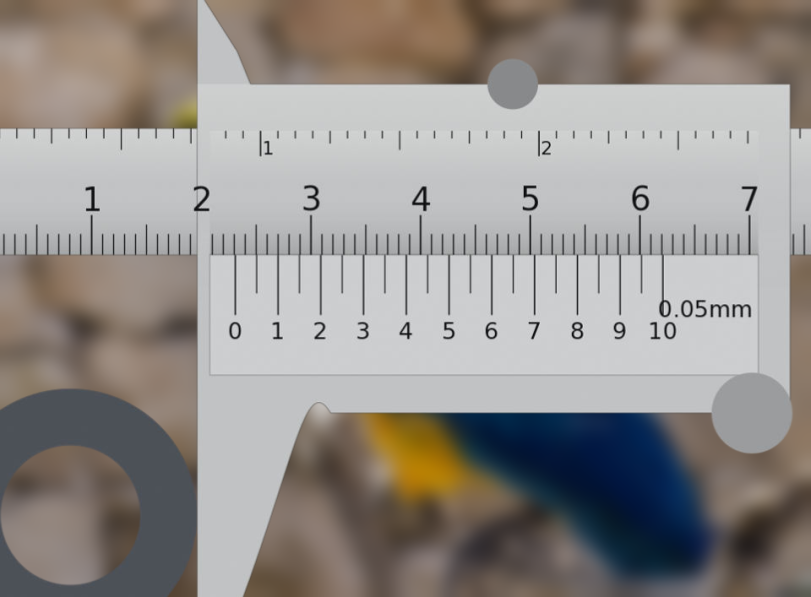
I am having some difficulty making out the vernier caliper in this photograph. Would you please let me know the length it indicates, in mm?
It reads 23.1 mm
